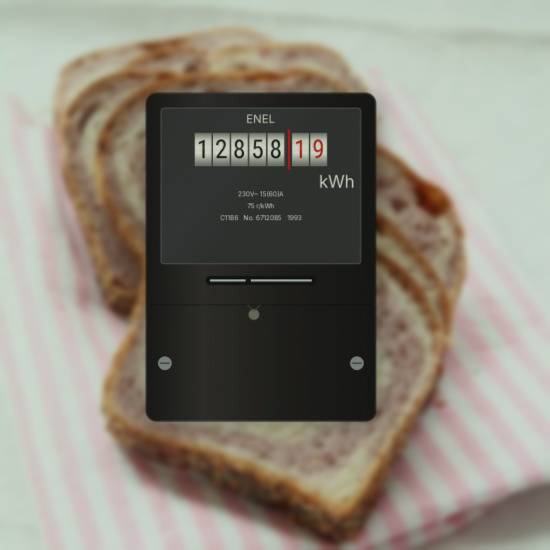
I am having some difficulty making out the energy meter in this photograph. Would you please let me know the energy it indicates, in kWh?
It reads 12858.19 kWh
